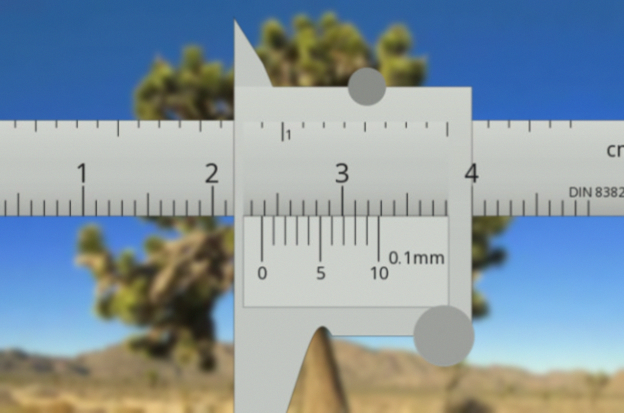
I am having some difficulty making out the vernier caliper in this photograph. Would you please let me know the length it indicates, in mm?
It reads 23.8 mm
